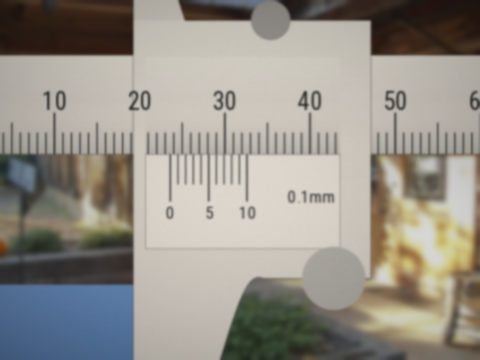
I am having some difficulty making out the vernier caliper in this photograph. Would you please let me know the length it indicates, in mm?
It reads 23.6 mm
